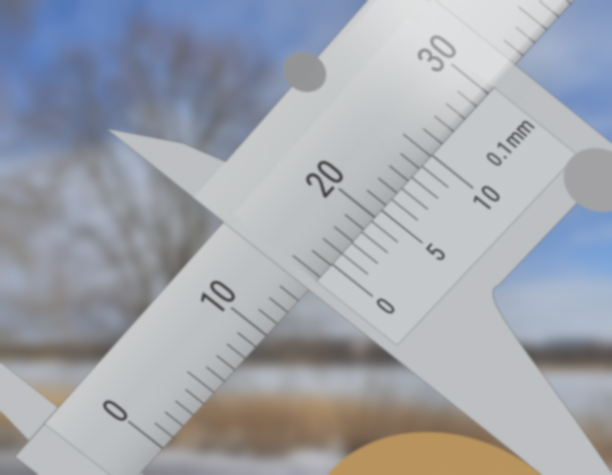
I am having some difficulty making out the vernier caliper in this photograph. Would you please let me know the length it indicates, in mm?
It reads 16.1 mm
